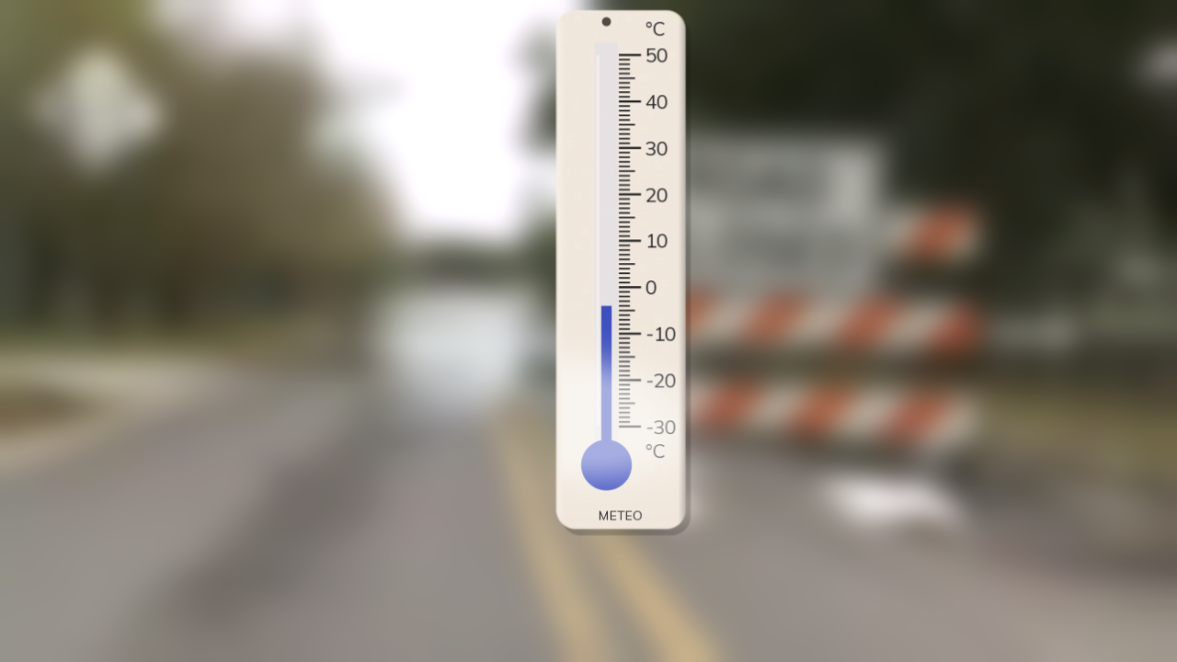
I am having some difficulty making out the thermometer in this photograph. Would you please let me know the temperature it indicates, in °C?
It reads -4 °C
